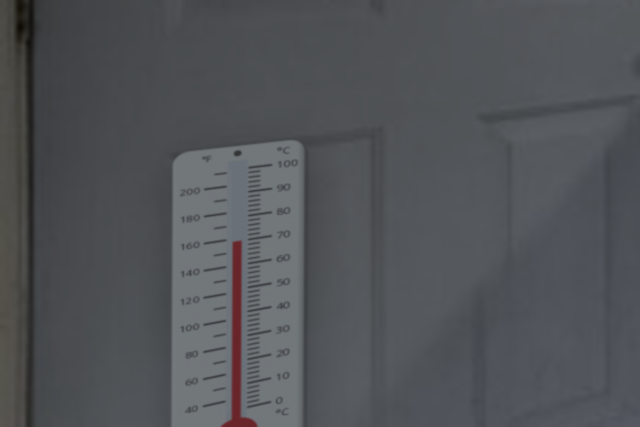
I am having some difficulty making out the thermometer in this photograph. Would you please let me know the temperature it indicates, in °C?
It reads 70 °C
